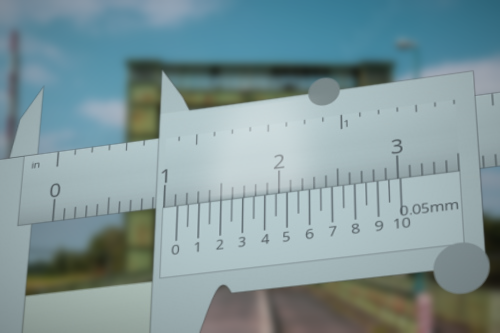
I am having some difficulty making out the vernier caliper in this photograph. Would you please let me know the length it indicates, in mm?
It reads 11.2 mm
